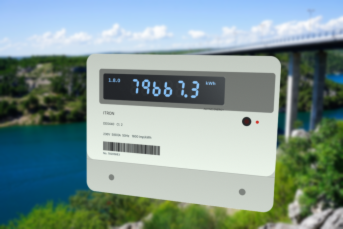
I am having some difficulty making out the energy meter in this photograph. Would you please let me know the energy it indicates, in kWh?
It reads 79667.3 kWh
